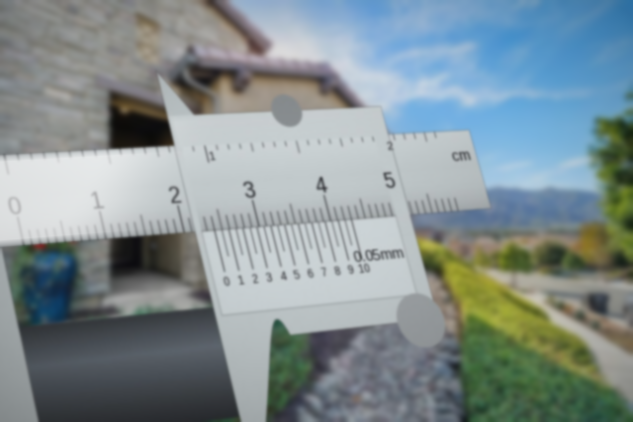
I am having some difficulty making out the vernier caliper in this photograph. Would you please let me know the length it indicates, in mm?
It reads 24.0 mm
